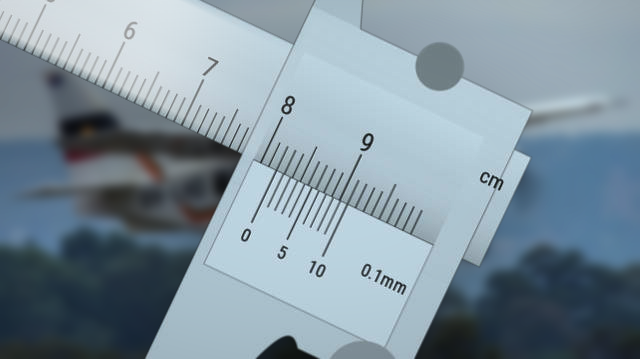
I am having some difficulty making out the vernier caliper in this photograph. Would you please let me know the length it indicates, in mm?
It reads 82.0 mm
